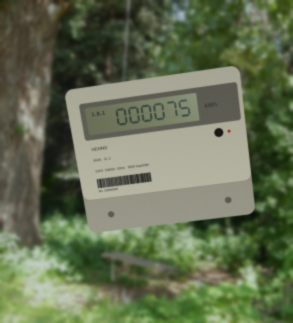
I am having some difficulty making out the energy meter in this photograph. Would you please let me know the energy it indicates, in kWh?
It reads 75 kWh
